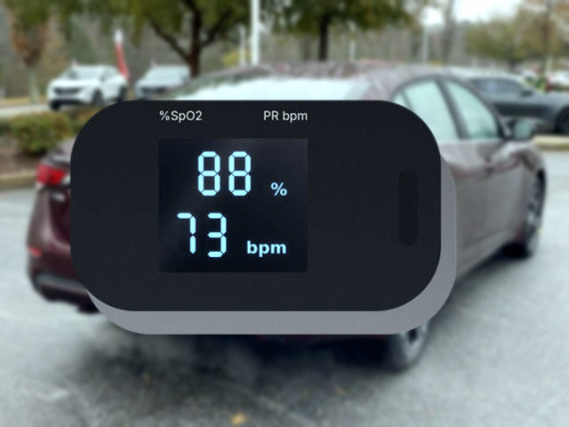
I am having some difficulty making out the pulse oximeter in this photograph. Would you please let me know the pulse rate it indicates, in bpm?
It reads 73 bpm
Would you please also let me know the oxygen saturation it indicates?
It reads 88 %
